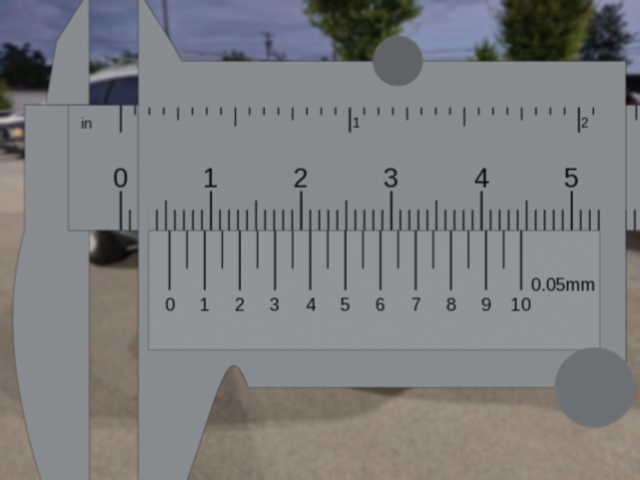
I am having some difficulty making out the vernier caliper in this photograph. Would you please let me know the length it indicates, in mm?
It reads 5.4 mm
